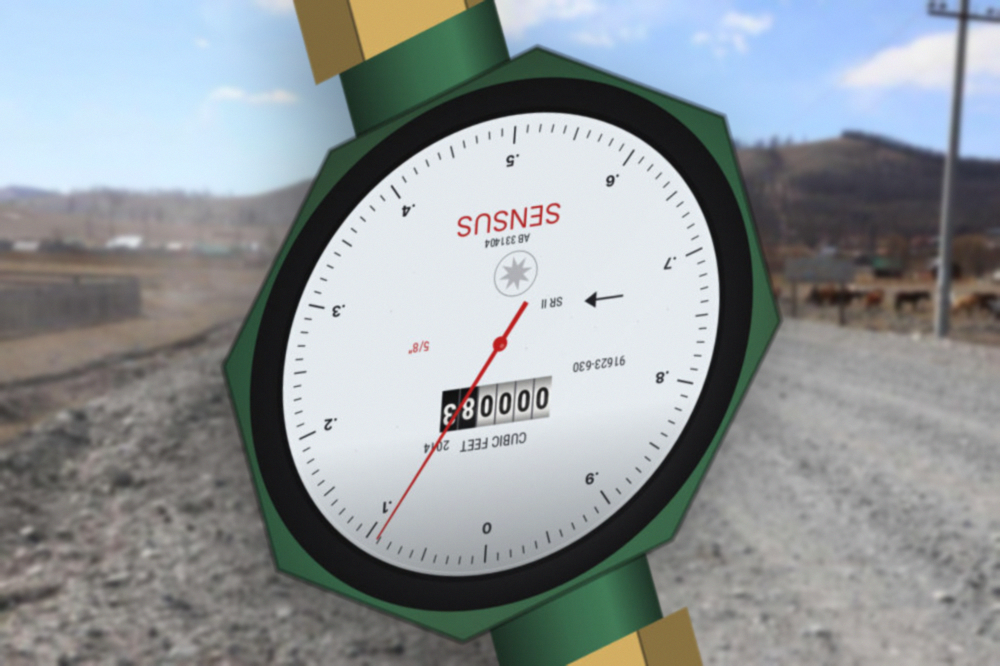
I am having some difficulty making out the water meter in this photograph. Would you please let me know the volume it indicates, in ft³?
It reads 83.09 ft³
